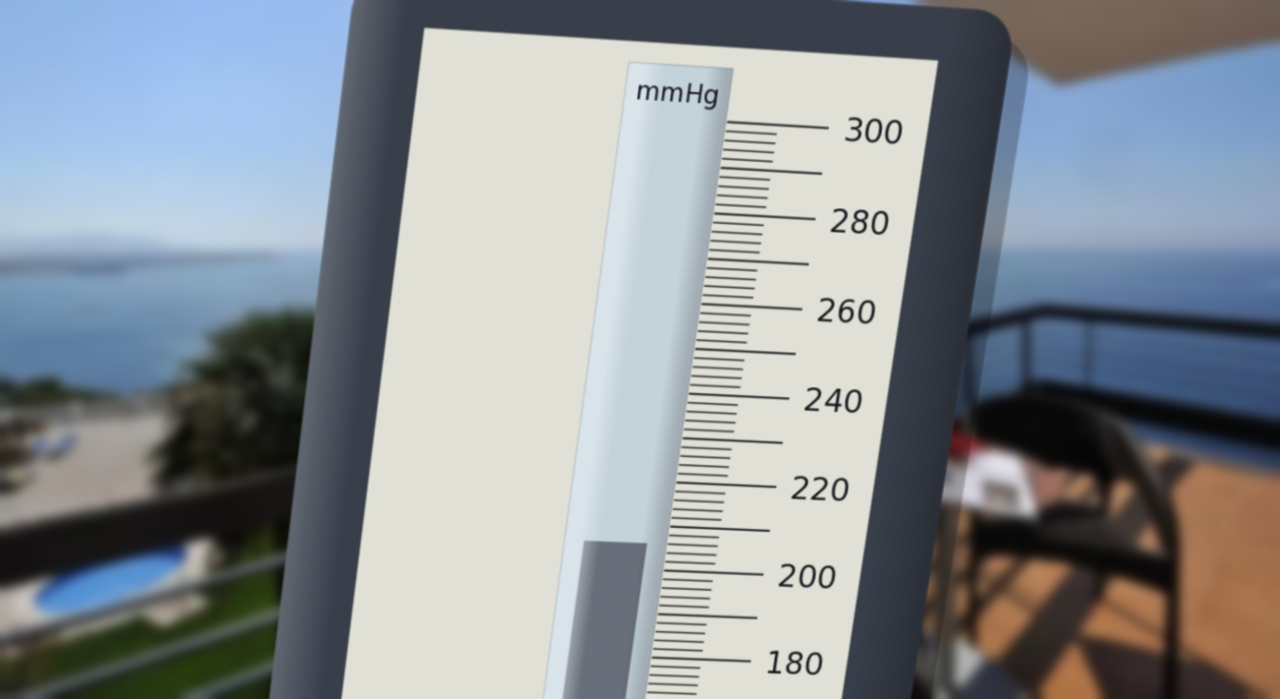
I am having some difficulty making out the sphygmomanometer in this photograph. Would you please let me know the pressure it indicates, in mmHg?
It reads 206 mmHg
